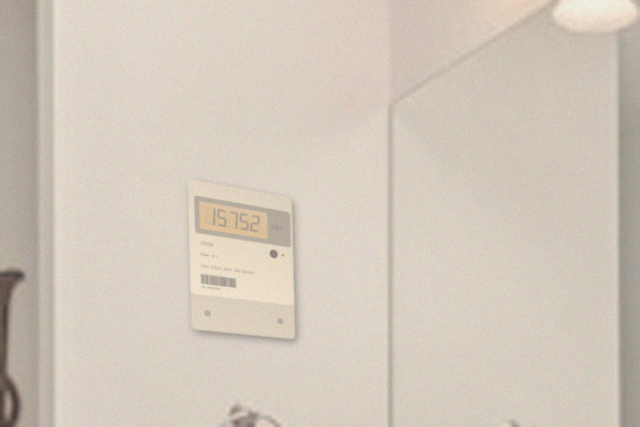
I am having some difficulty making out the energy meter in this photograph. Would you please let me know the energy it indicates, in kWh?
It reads 15752 kWh
